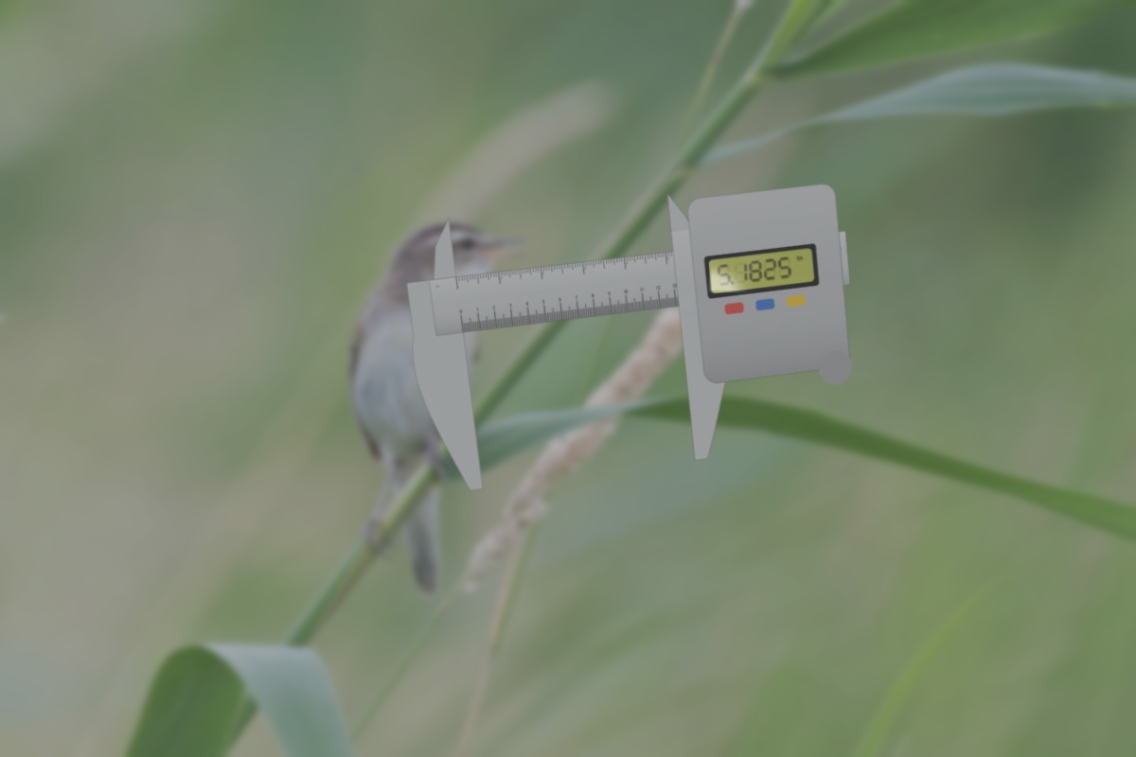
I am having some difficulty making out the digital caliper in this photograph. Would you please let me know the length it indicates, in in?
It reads 5.1825 in
